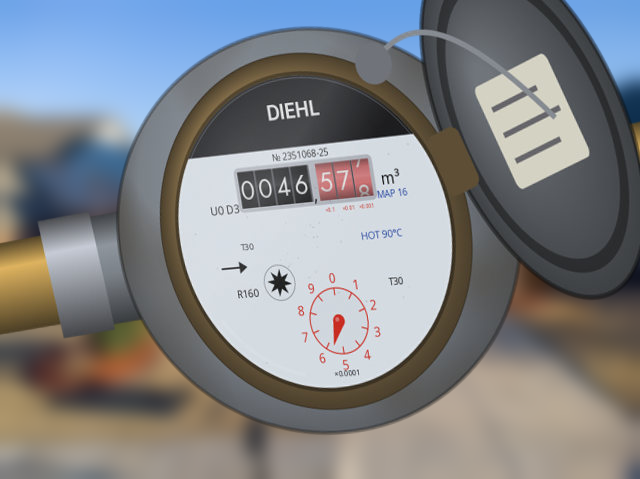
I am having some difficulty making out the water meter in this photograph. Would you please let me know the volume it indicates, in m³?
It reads 46.5775 m³
